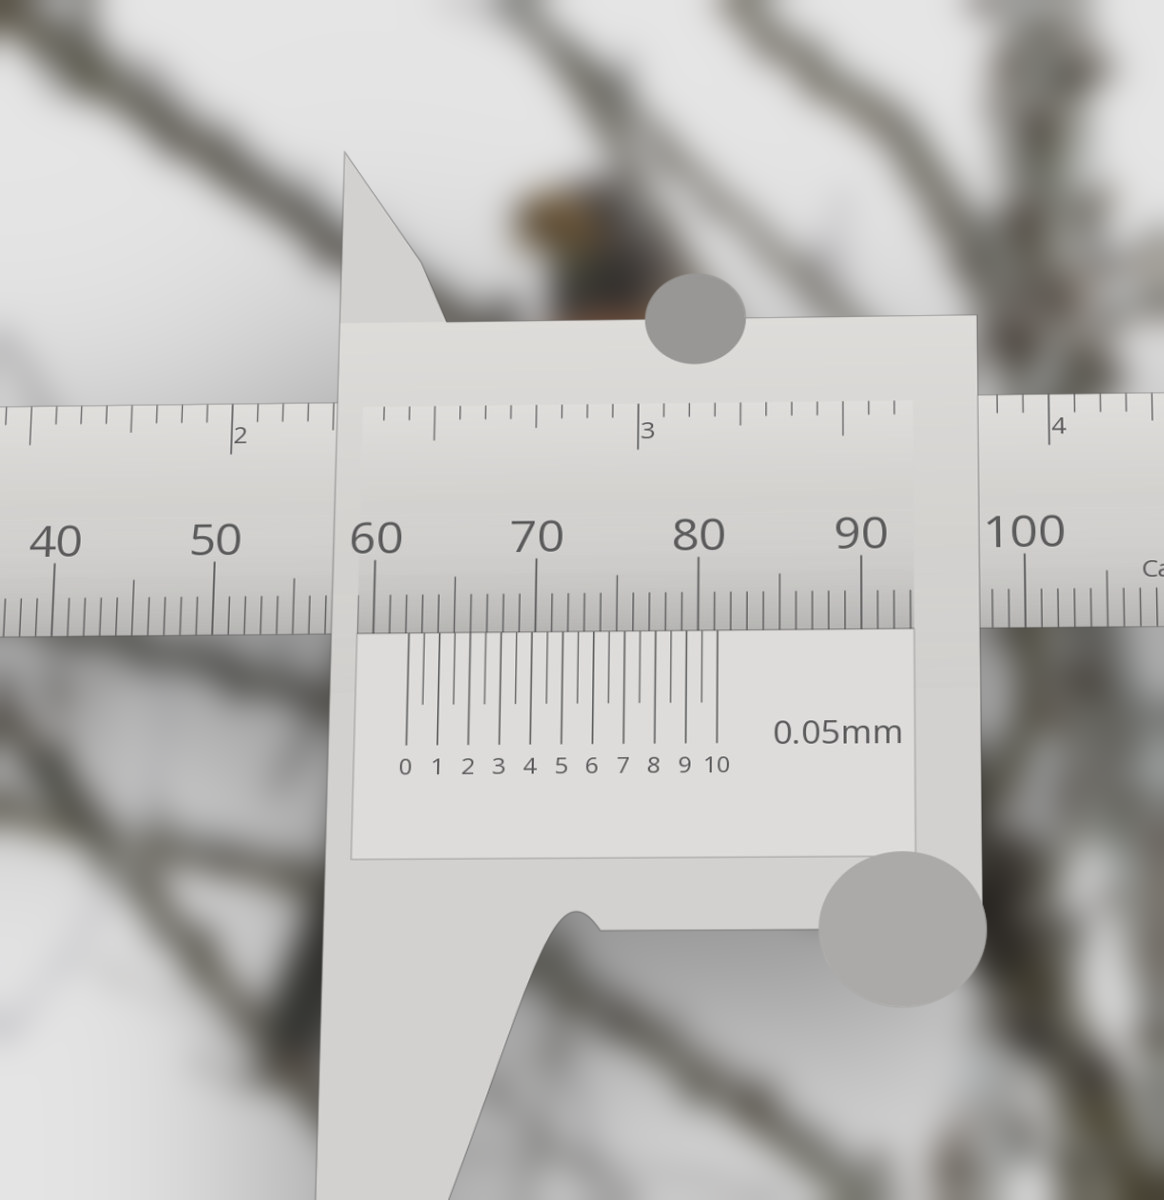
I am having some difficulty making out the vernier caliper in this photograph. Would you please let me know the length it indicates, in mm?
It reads 62.2 mm
